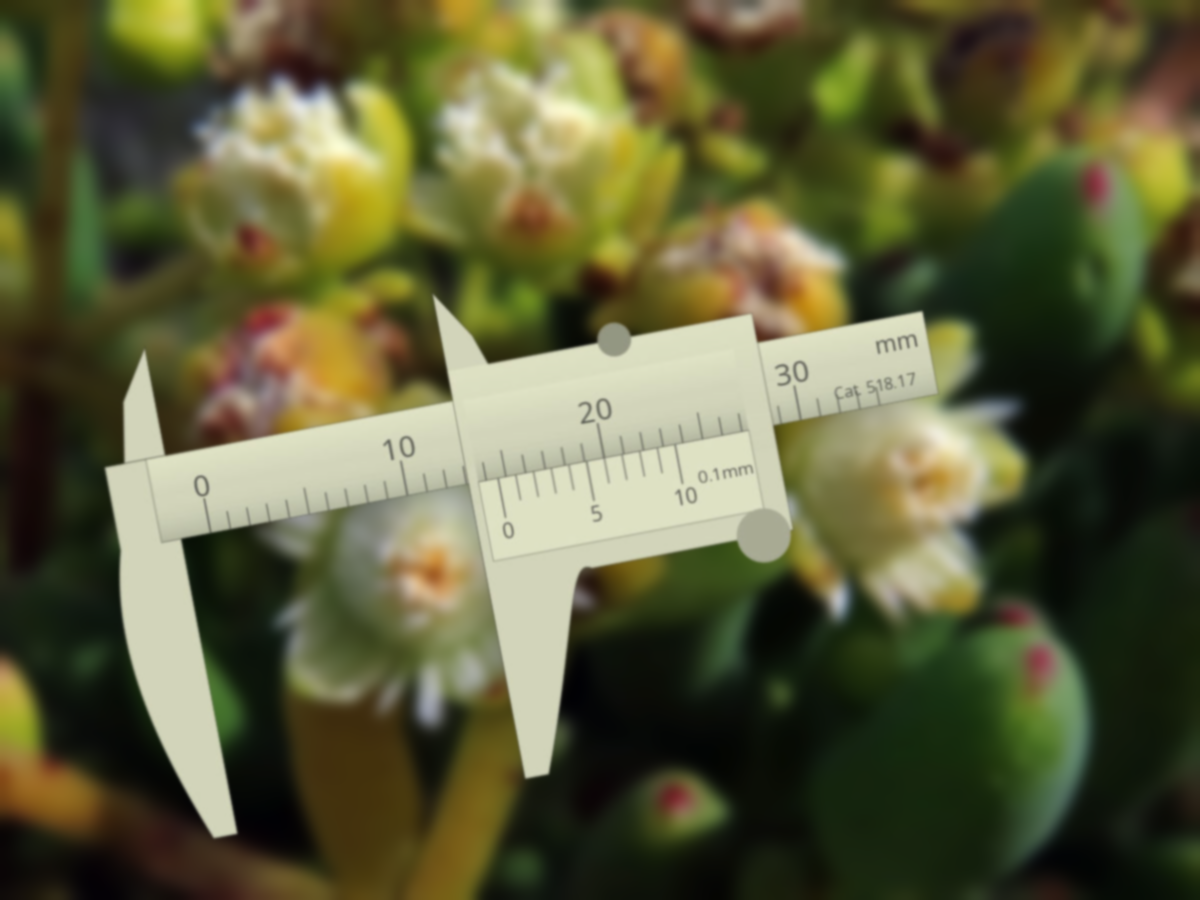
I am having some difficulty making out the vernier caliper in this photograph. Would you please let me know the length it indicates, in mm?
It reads 14.6 mm
